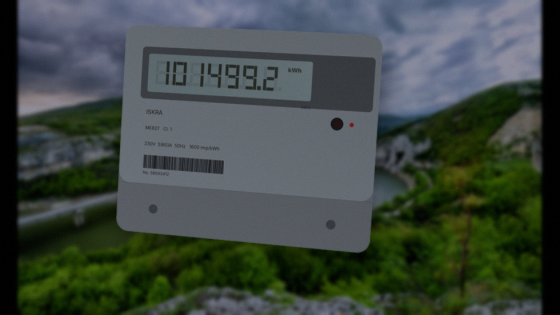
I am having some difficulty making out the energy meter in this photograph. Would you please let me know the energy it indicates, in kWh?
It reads 101499.2 kWh
